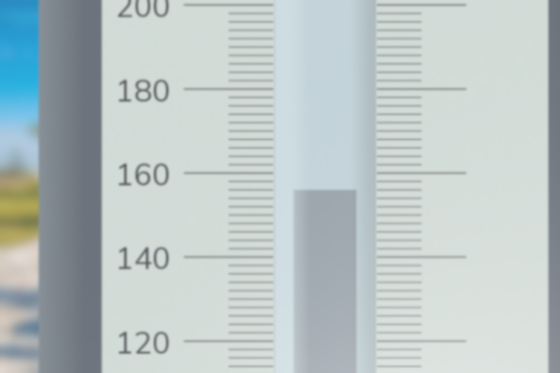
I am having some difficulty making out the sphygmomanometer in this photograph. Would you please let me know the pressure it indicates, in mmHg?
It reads 156 mmHg
